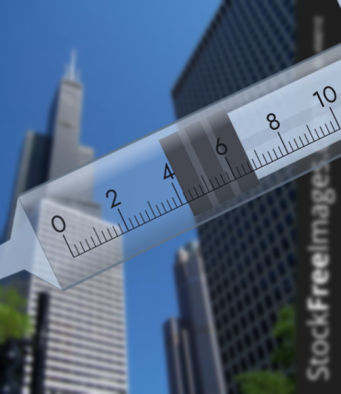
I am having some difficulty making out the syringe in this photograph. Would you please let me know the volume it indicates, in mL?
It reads 4.2 mL
